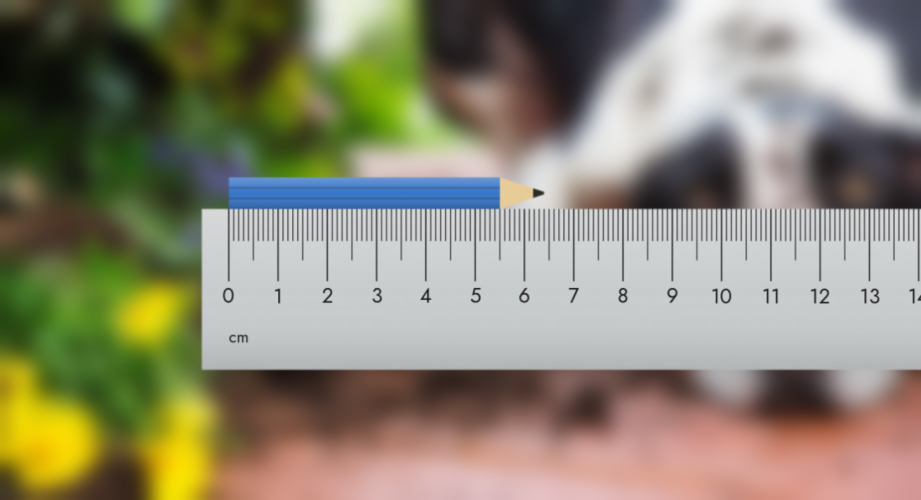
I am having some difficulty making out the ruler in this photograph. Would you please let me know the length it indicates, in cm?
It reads 6.4 cm
